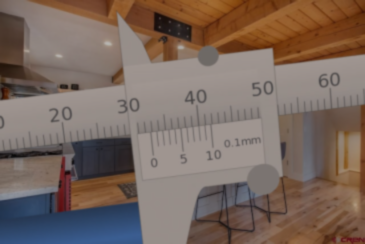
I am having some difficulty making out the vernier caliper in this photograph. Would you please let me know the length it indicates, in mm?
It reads 32.8 mm
